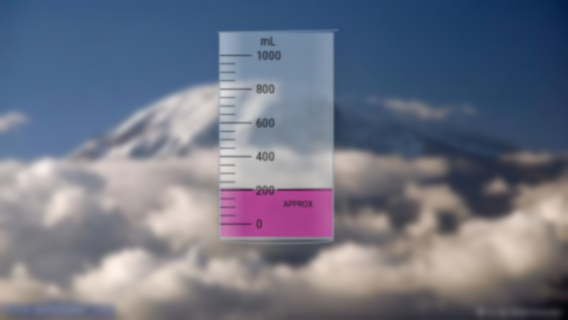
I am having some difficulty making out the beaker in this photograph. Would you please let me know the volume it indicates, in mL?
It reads 200 mL
